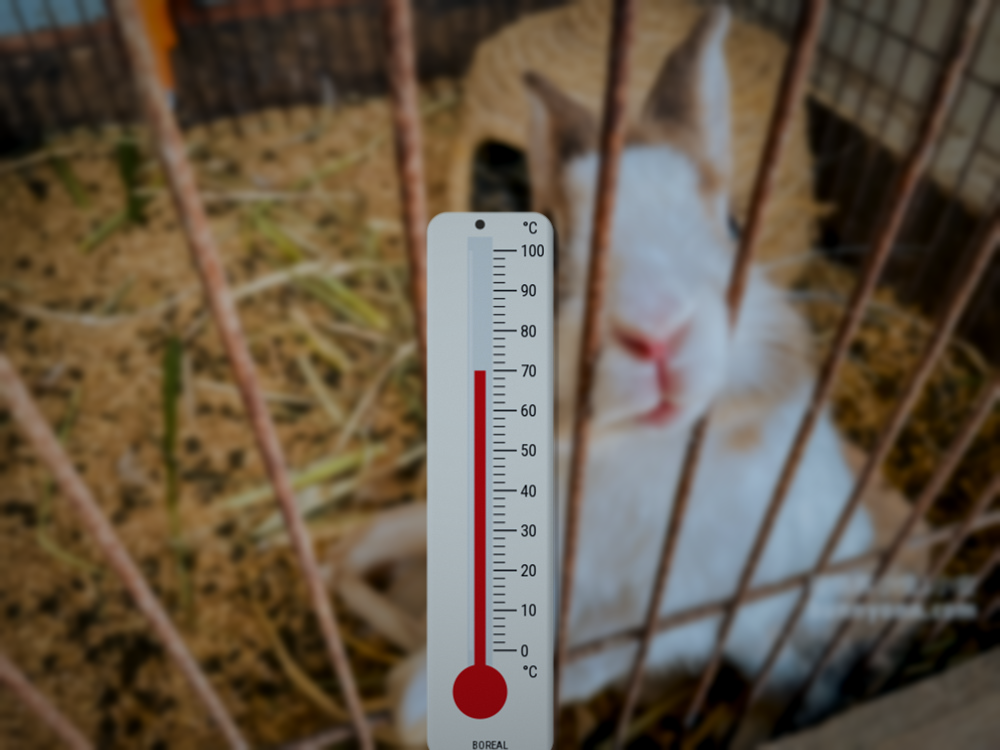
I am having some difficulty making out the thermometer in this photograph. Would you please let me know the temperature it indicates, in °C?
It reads 70 °C
